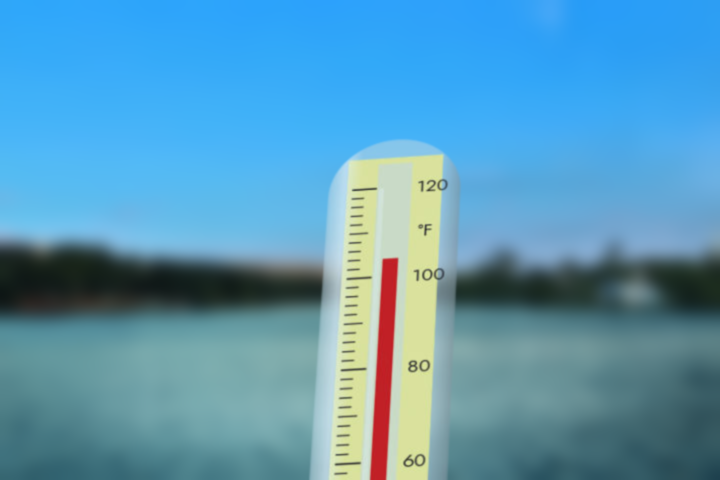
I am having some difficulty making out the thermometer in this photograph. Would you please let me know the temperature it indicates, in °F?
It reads 104 °F
